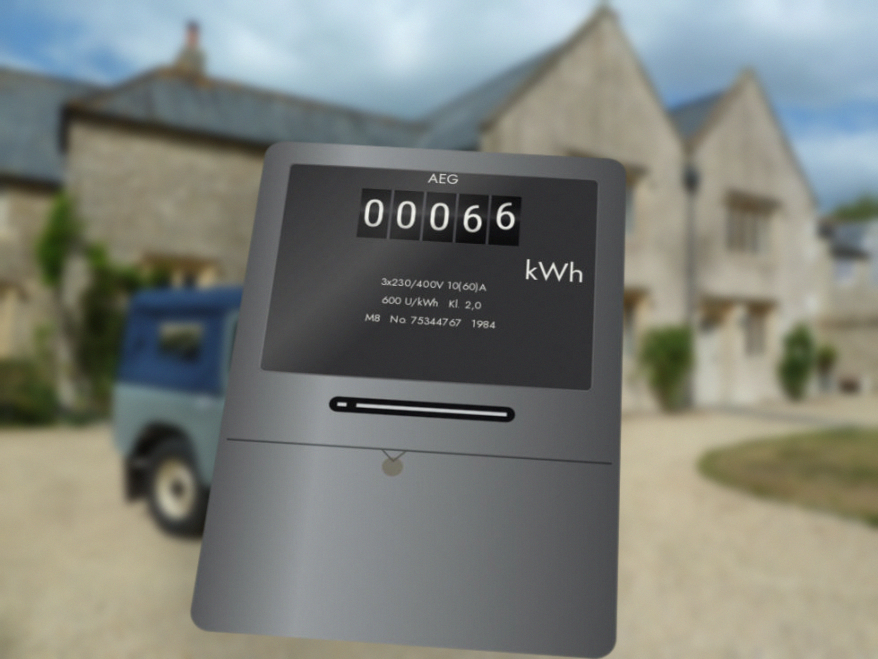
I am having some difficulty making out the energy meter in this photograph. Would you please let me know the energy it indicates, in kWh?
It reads 66 kWh
